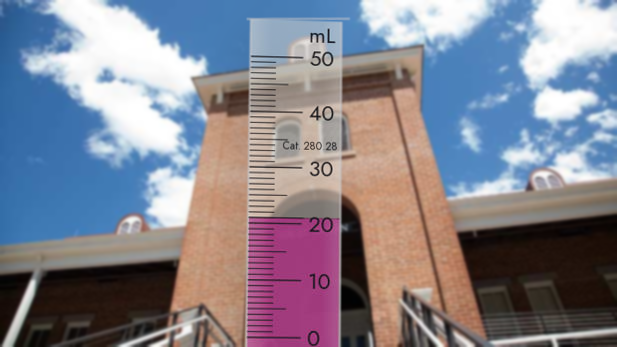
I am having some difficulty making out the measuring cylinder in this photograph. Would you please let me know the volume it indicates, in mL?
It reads 21 mL
